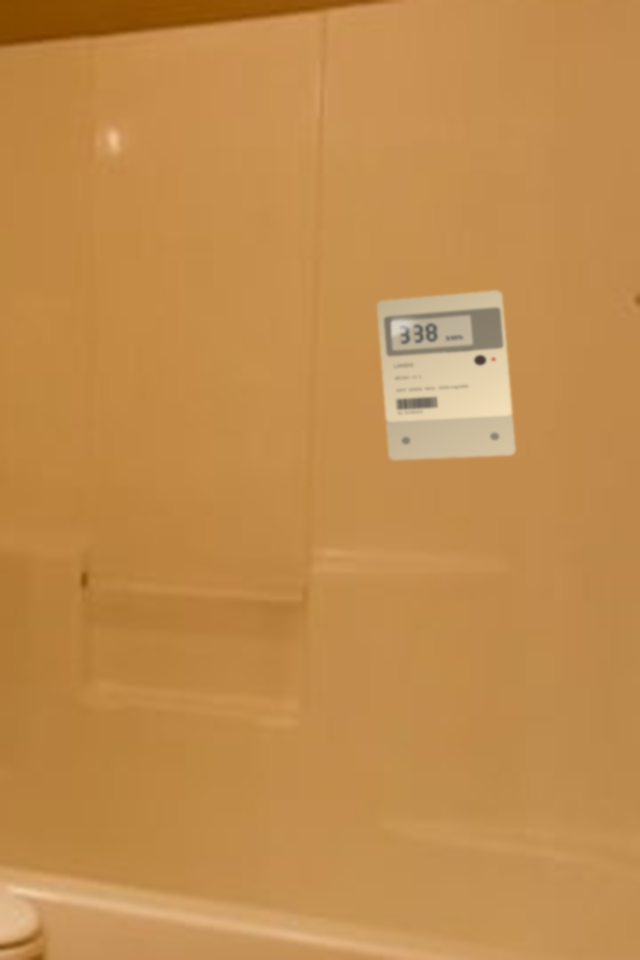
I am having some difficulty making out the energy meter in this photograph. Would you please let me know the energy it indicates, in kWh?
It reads 338 kWh
